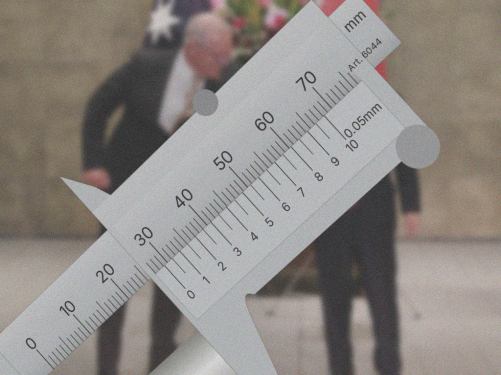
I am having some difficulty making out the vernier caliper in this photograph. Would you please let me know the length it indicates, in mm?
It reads 29.2 mm
